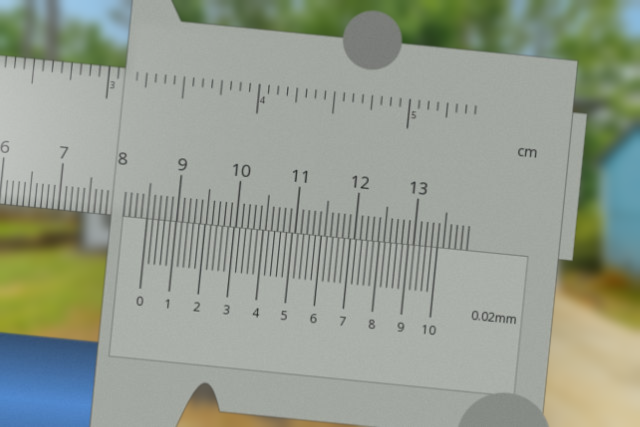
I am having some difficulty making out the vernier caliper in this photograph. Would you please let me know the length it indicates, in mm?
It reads 85.0 mm
